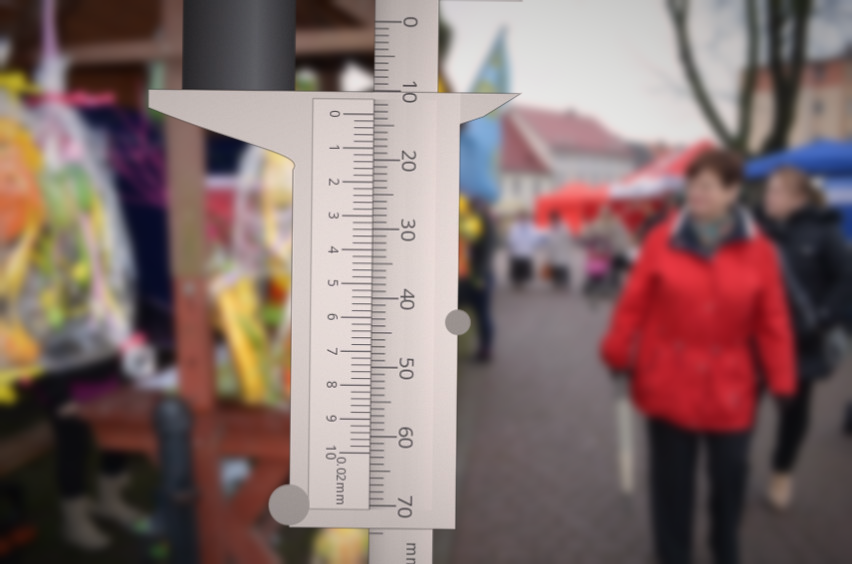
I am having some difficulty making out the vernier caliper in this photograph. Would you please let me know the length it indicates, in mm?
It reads 13.4 mm
